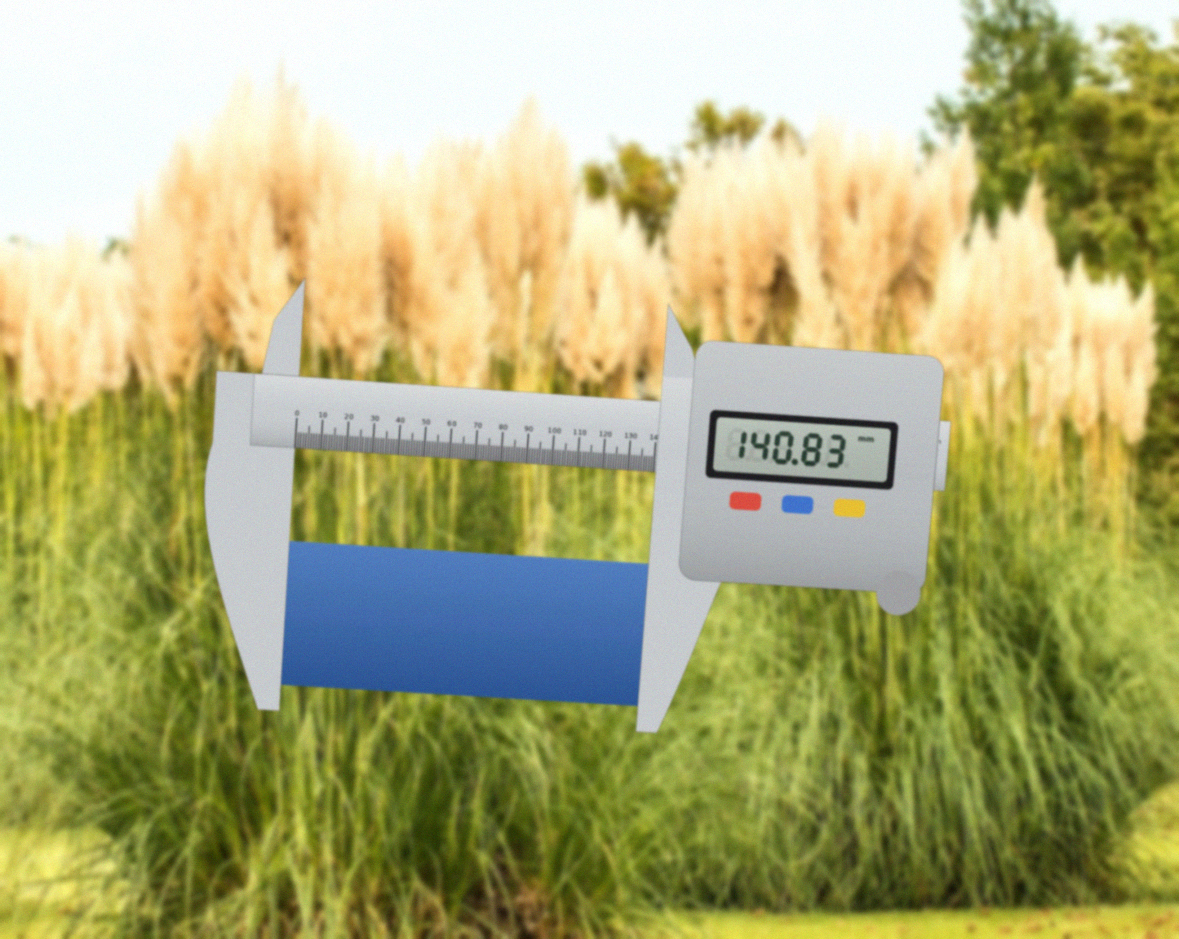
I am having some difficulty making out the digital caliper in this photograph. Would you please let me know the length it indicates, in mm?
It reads 140.83 mm
